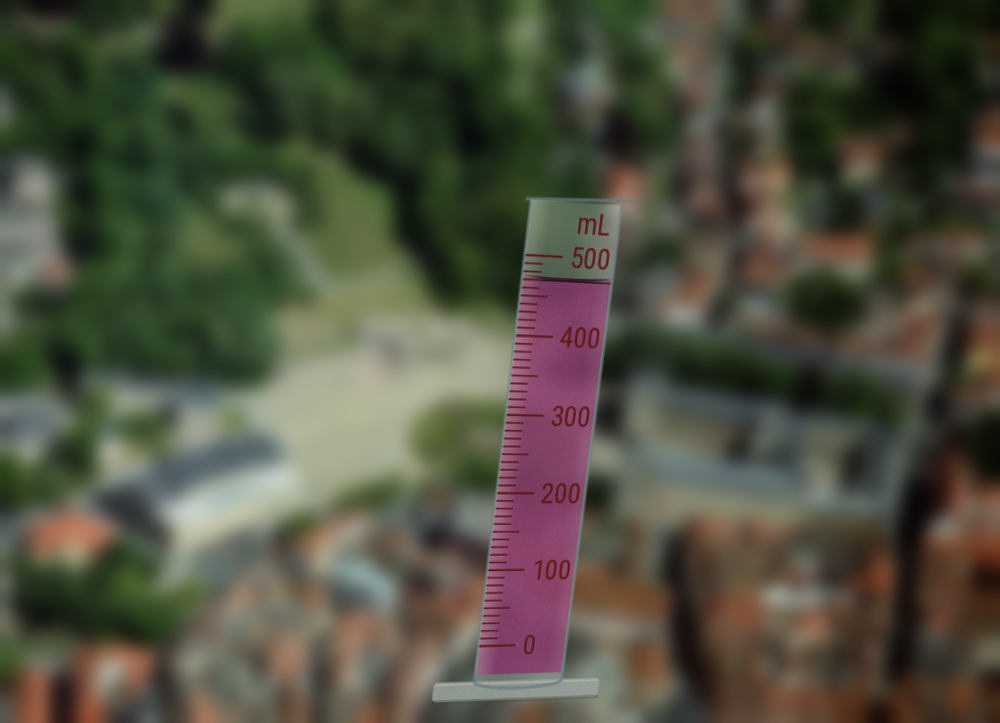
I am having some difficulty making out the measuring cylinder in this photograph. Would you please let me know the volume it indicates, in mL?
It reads 470 mL
